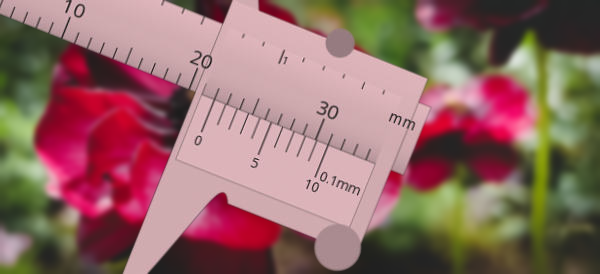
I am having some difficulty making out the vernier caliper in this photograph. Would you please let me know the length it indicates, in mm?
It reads 22.0 mm
